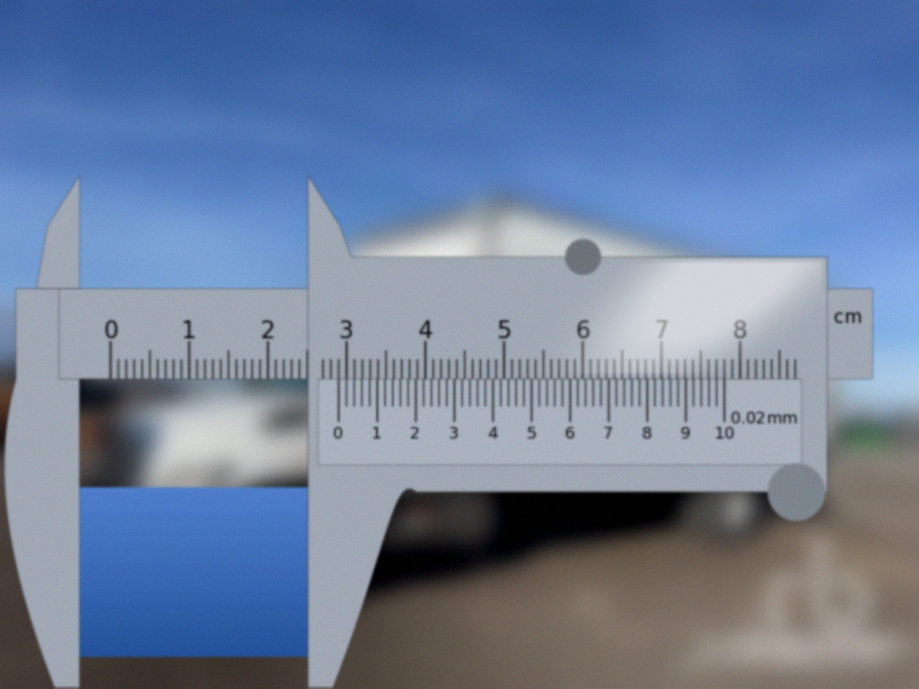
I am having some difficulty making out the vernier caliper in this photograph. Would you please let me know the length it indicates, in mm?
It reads 29.0 mm
